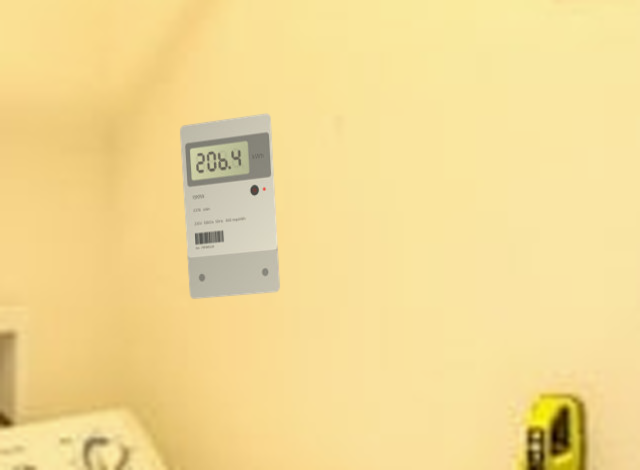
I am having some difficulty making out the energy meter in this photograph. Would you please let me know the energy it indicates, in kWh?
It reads 206.4 kWh
